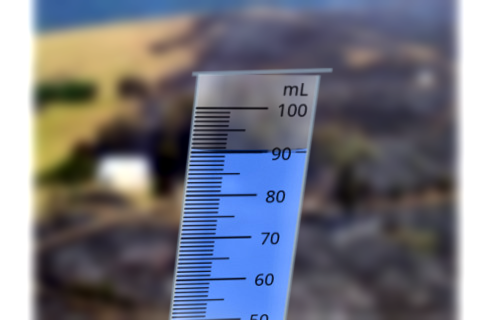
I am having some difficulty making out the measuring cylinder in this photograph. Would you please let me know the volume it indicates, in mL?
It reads 90 mL
